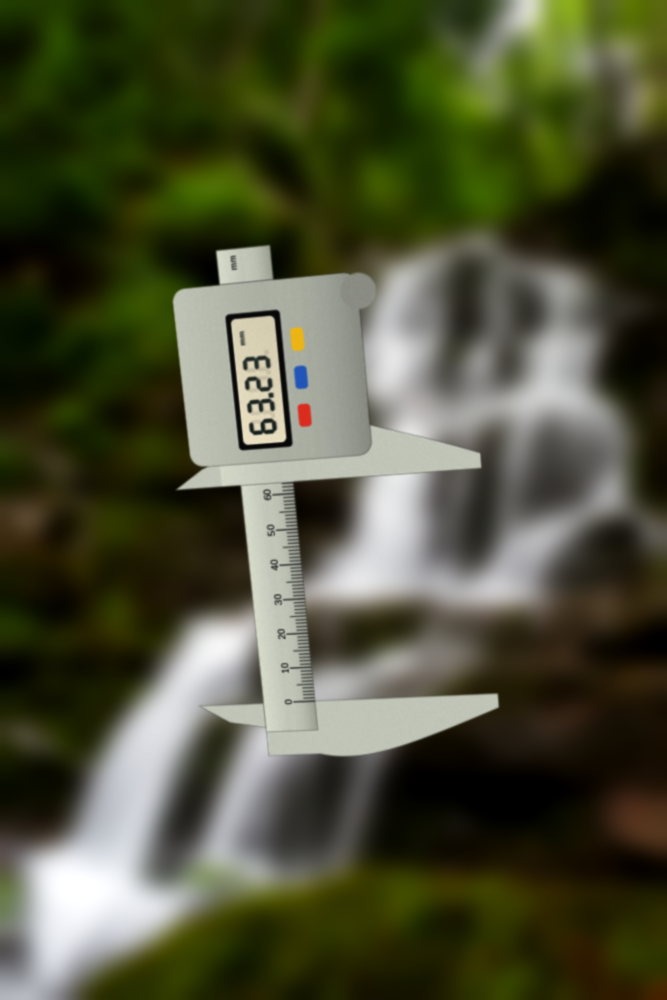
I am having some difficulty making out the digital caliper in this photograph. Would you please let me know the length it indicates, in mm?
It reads 63.23 mm
